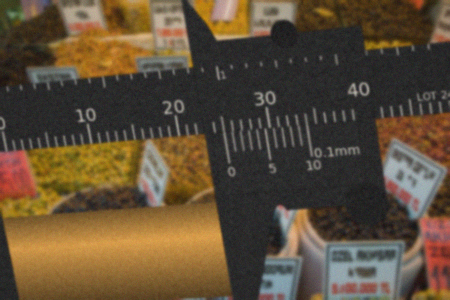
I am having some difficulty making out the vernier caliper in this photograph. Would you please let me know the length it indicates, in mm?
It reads 25.0 mm
